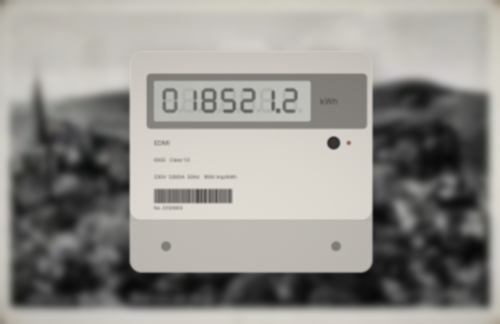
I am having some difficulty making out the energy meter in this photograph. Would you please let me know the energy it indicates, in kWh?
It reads 18521.2 kWh
